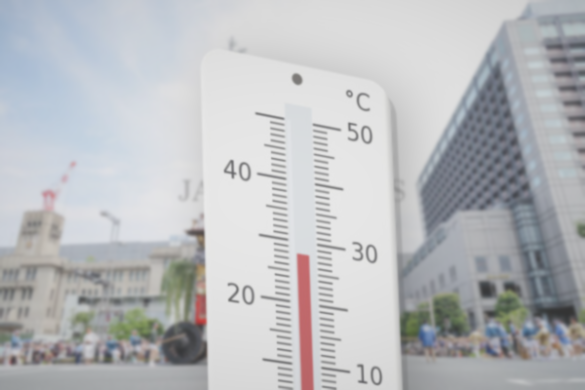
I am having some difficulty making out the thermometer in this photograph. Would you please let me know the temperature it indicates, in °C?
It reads 28 °C
